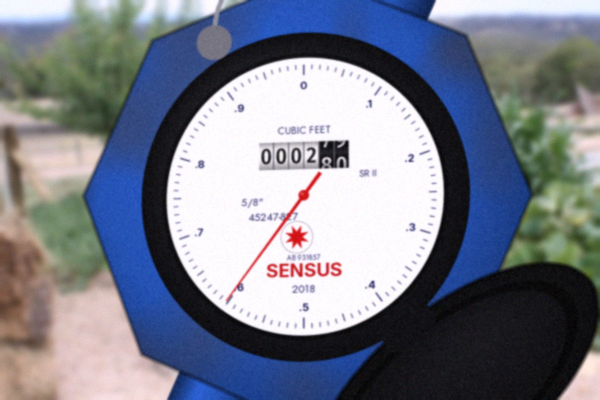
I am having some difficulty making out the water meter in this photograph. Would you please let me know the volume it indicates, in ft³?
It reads 279.60 ft³
